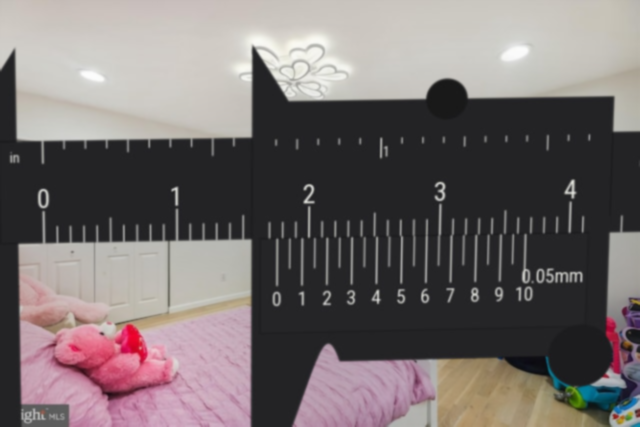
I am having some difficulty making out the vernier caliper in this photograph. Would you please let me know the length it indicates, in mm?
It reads 17.6 mm
